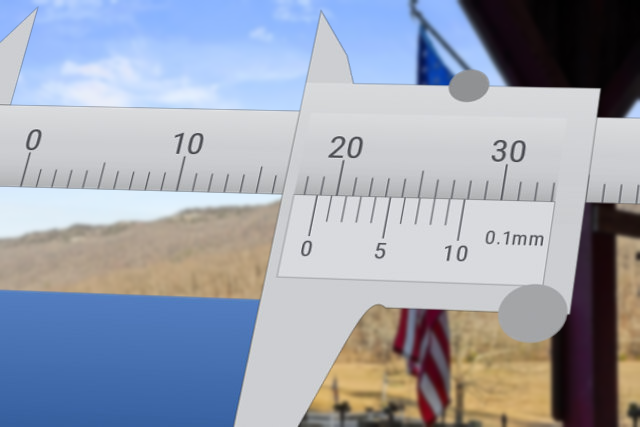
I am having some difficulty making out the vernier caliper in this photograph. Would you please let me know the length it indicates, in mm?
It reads 18.8 mm
